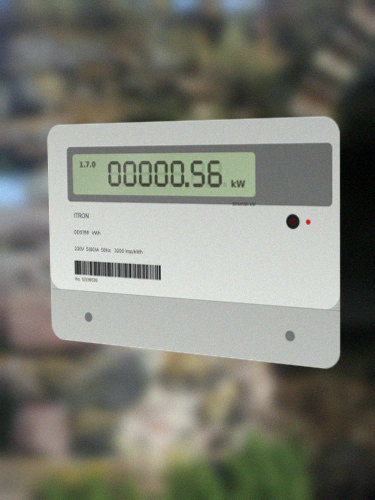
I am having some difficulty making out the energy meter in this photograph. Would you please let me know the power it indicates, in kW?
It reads 0.56 kW
